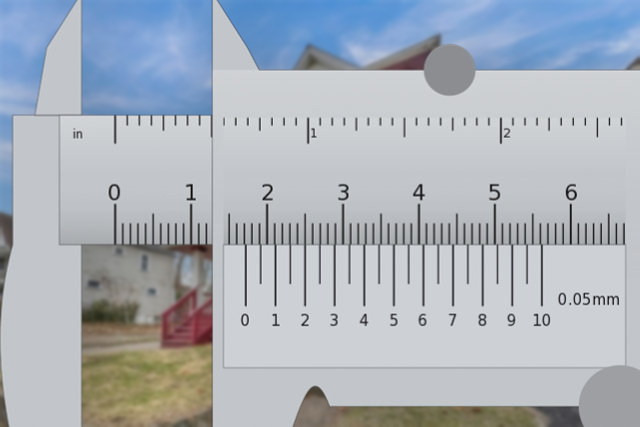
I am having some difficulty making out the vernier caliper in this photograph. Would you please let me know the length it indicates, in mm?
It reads 17.2 mm
